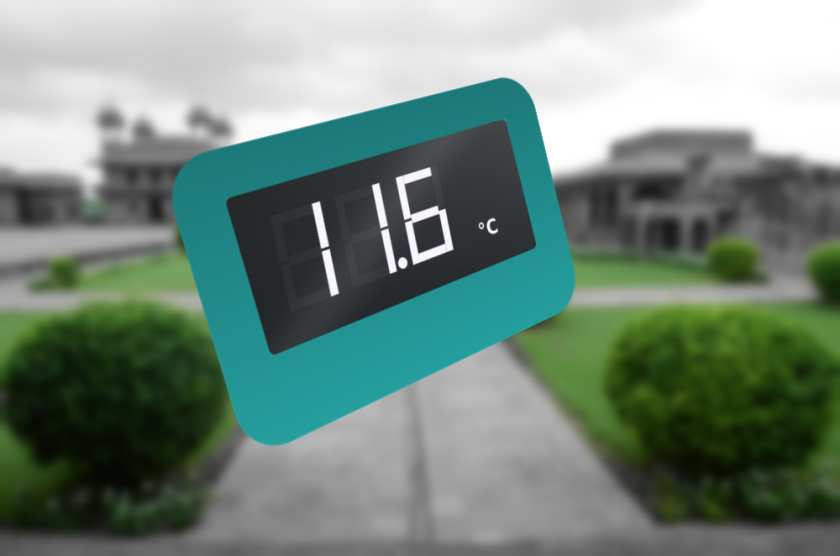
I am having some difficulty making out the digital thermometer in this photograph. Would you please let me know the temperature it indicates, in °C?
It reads 11.6 °C
